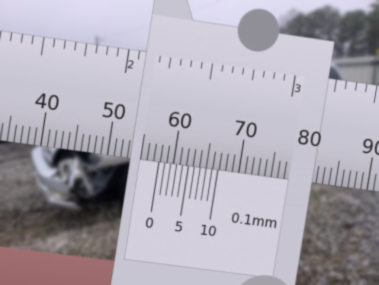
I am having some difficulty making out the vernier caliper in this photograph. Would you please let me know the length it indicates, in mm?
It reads 57.8 mm
